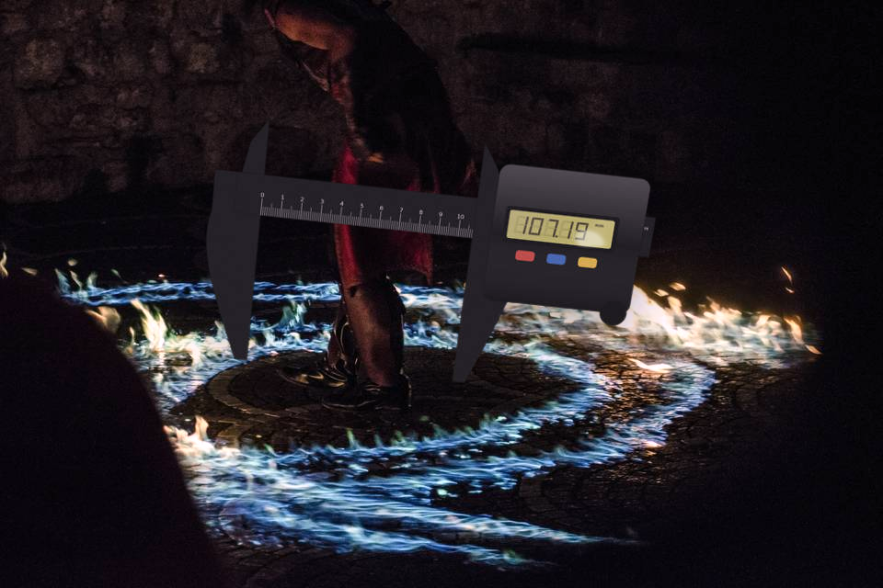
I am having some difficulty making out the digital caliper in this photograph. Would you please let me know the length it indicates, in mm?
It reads 107.19 mm
